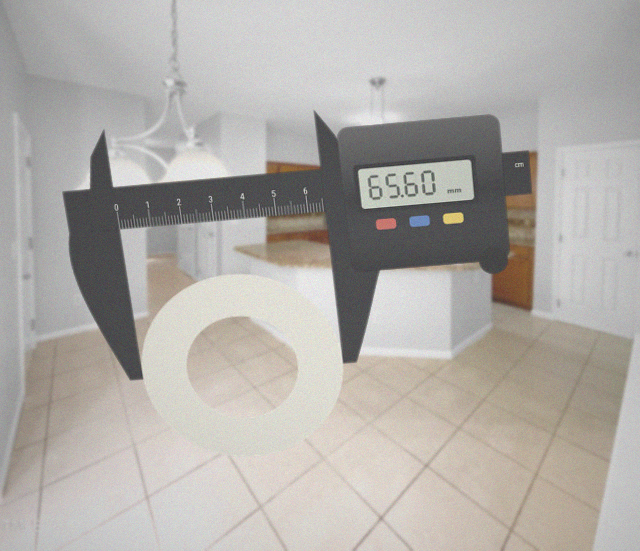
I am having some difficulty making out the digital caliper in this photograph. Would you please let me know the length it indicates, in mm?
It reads 65.60 mm
